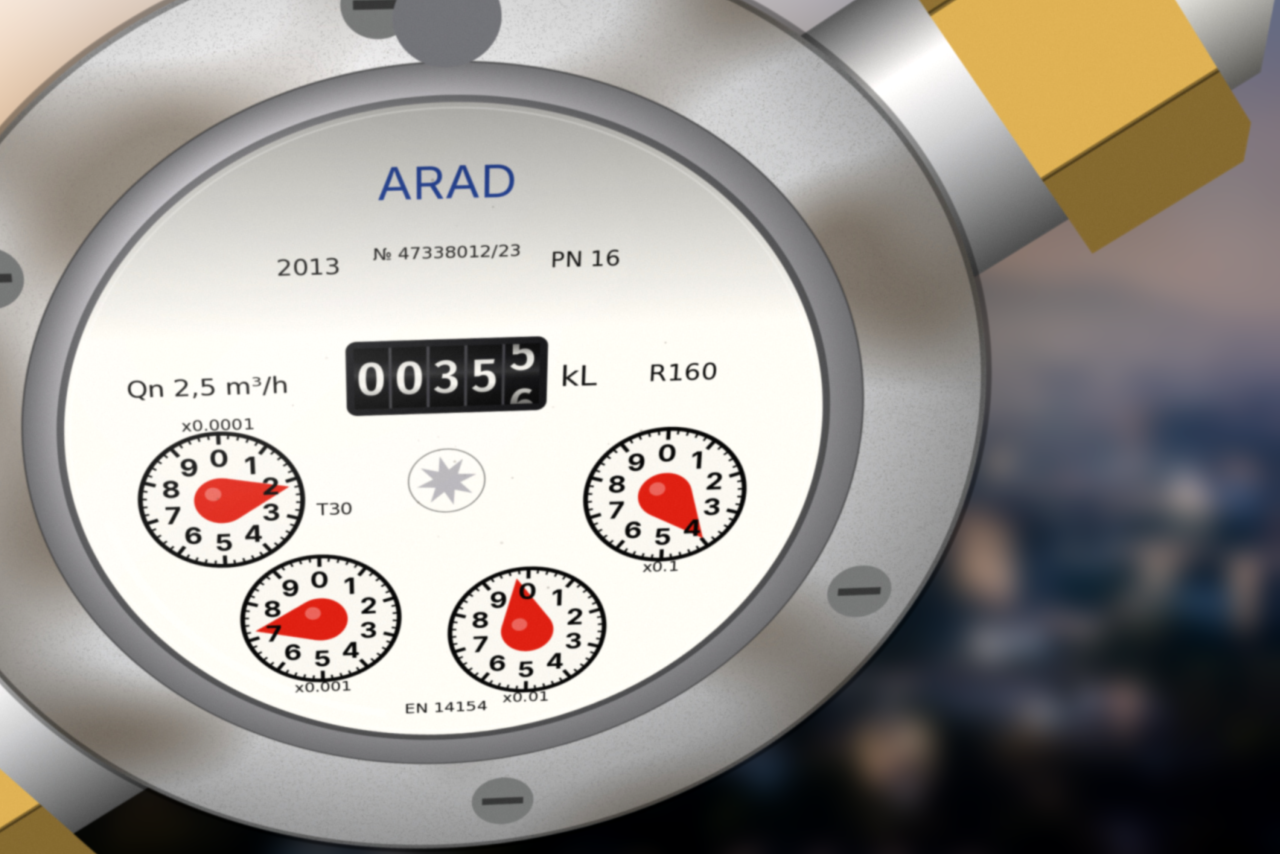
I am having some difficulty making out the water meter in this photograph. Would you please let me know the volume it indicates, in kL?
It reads 355.3972 kL
